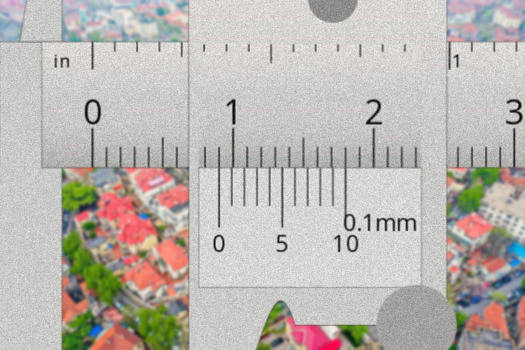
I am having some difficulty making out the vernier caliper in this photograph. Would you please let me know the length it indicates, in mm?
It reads 9.0 mm
